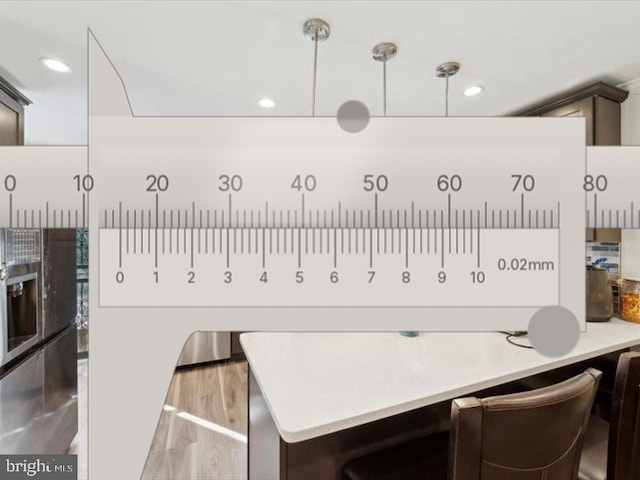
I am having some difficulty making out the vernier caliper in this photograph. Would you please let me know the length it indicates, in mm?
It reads 15.0 mm
